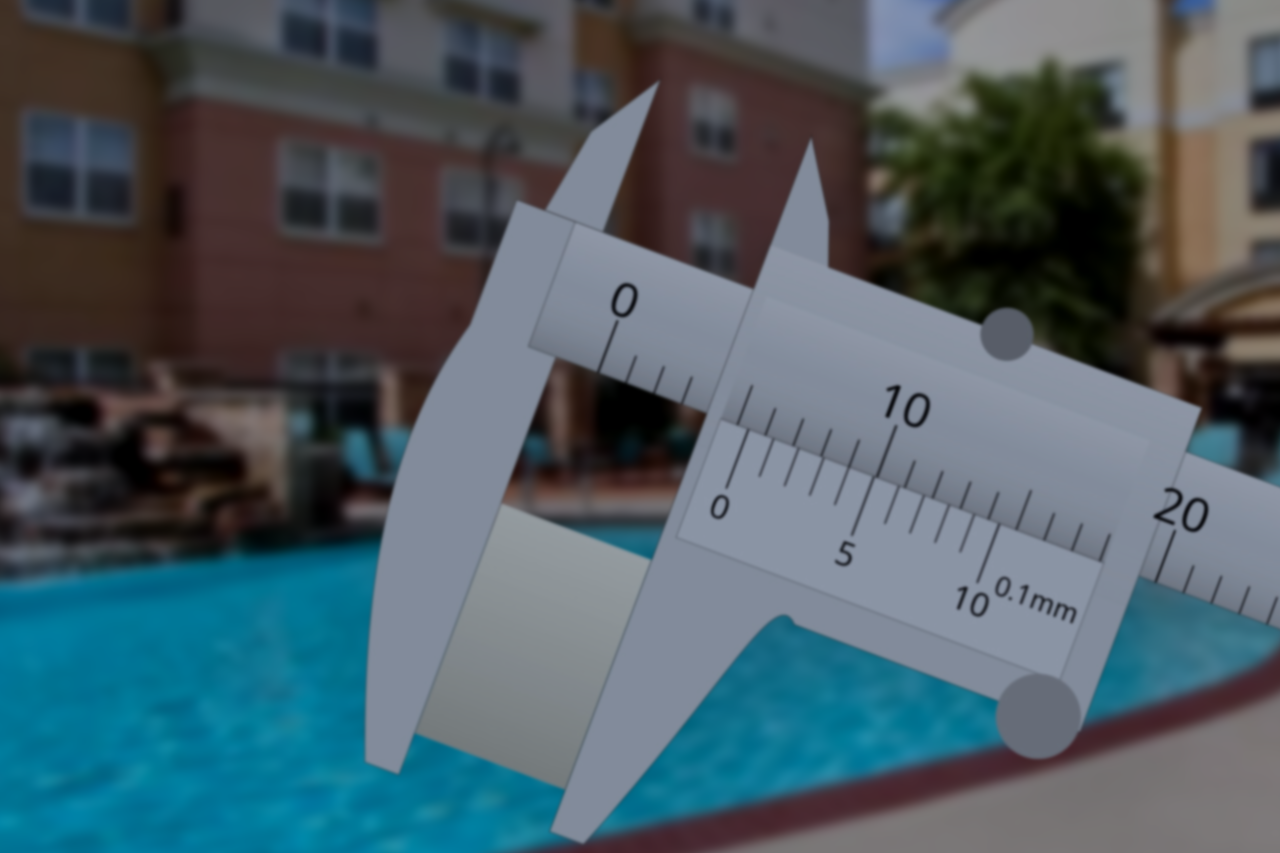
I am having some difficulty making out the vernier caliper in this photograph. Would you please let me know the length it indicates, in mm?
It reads 5.4 mm
